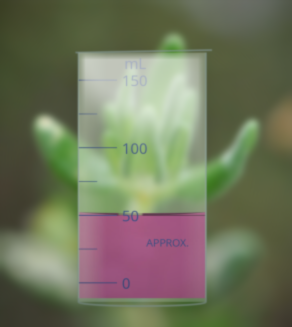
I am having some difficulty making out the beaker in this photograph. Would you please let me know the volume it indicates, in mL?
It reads 50 mL
